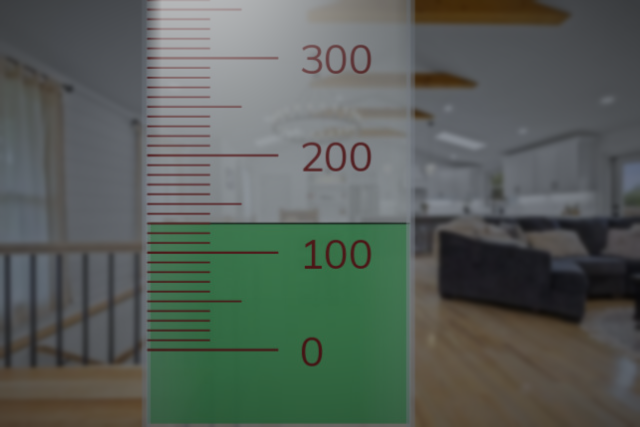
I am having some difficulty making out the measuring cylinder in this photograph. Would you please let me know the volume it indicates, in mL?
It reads 130 mL
